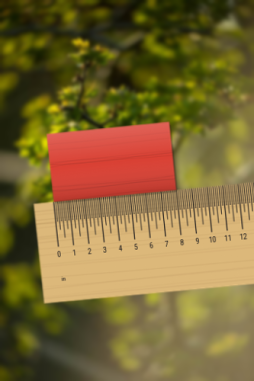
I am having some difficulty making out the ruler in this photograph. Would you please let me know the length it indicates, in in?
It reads 8 in
